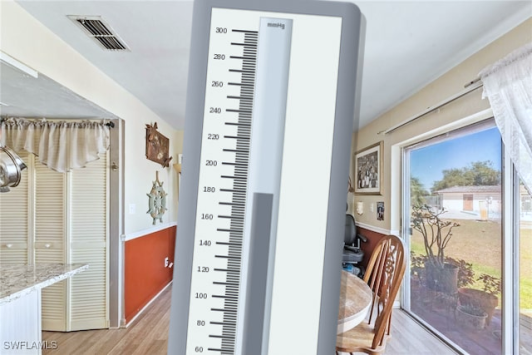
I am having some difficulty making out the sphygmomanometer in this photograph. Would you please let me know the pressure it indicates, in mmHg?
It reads 180 mmHg
